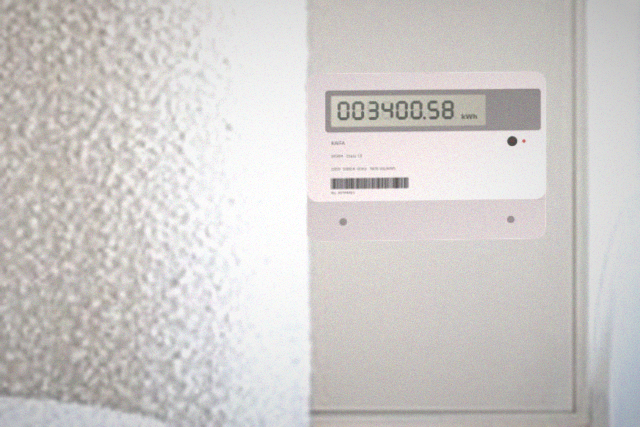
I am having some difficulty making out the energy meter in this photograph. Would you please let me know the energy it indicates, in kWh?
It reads 3400.58 kWh
